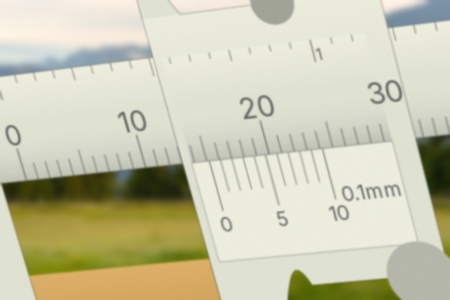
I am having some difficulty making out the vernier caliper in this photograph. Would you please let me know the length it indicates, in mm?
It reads 15.2 mm
